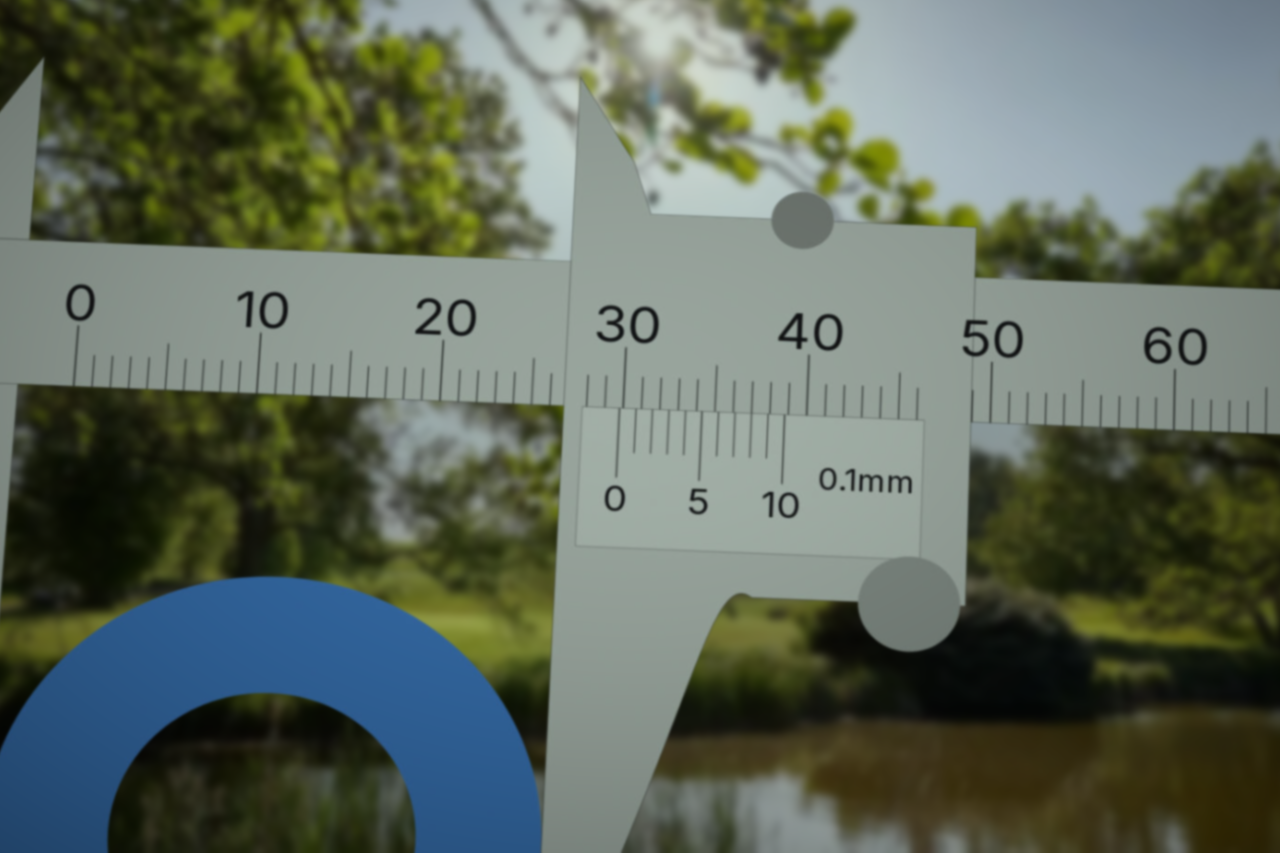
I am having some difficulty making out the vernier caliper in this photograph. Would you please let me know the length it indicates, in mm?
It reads 29.8 mm
